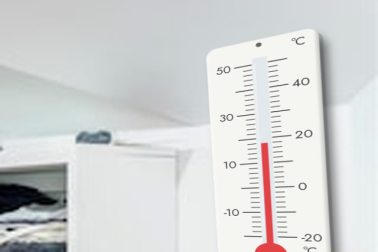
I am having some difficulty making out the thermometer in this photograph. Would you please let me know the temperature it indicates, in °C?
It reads 18 °C
